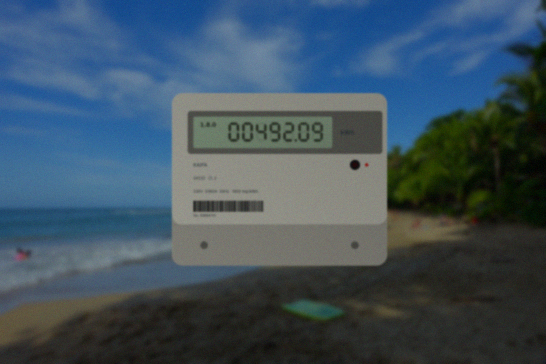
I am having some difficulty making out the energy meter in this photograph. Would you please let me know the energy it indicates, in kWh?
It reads 492.09 kWh
